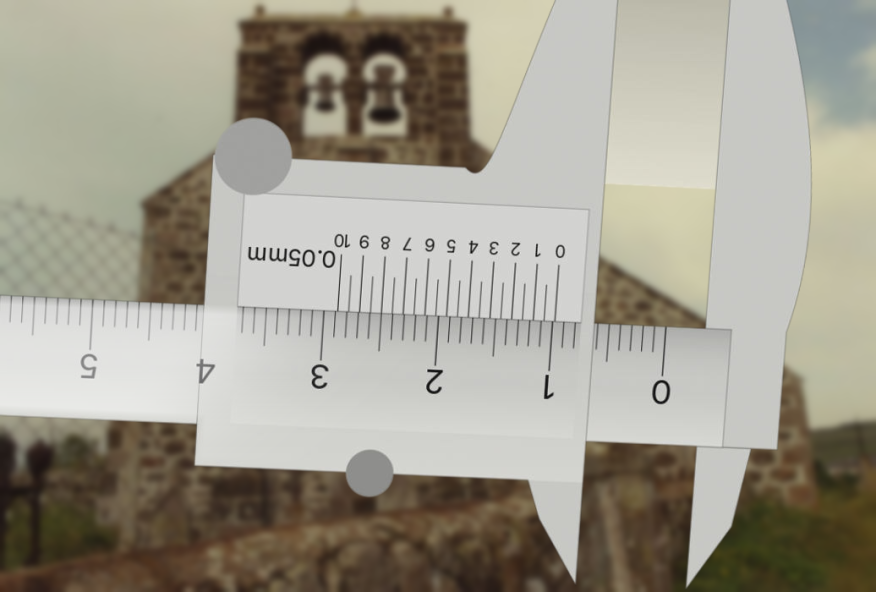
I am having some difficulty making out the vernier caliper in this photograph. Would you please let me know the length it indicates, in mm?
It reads 9.8 mm
